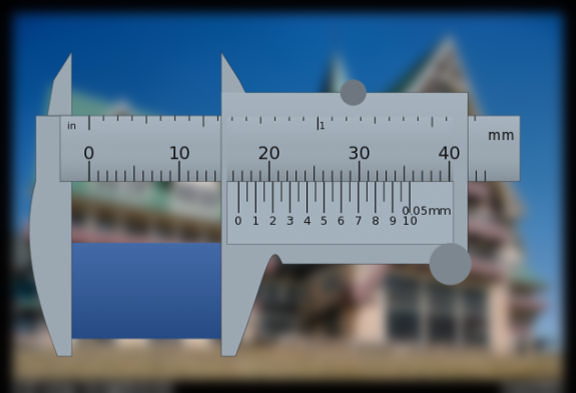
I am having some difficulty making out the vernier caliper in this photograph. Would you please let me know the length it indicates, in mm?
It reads 16.6 mm
